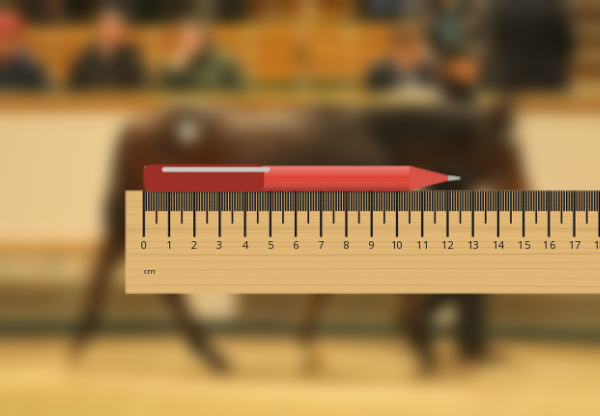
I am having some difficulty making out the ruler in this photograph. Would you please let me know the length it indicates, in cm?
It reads 12.5 cm
